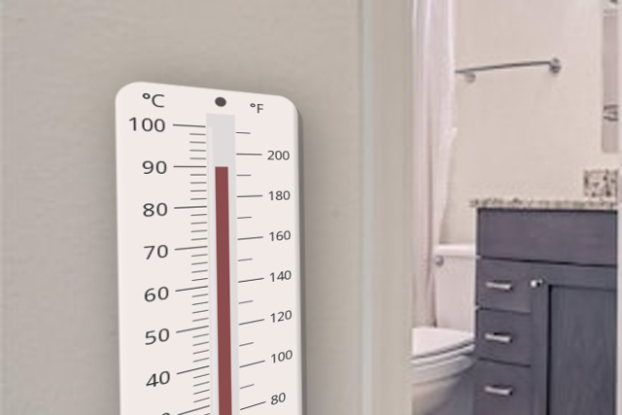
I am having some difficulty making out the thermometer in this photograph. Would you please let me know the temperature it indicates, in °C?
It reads 90 °C
